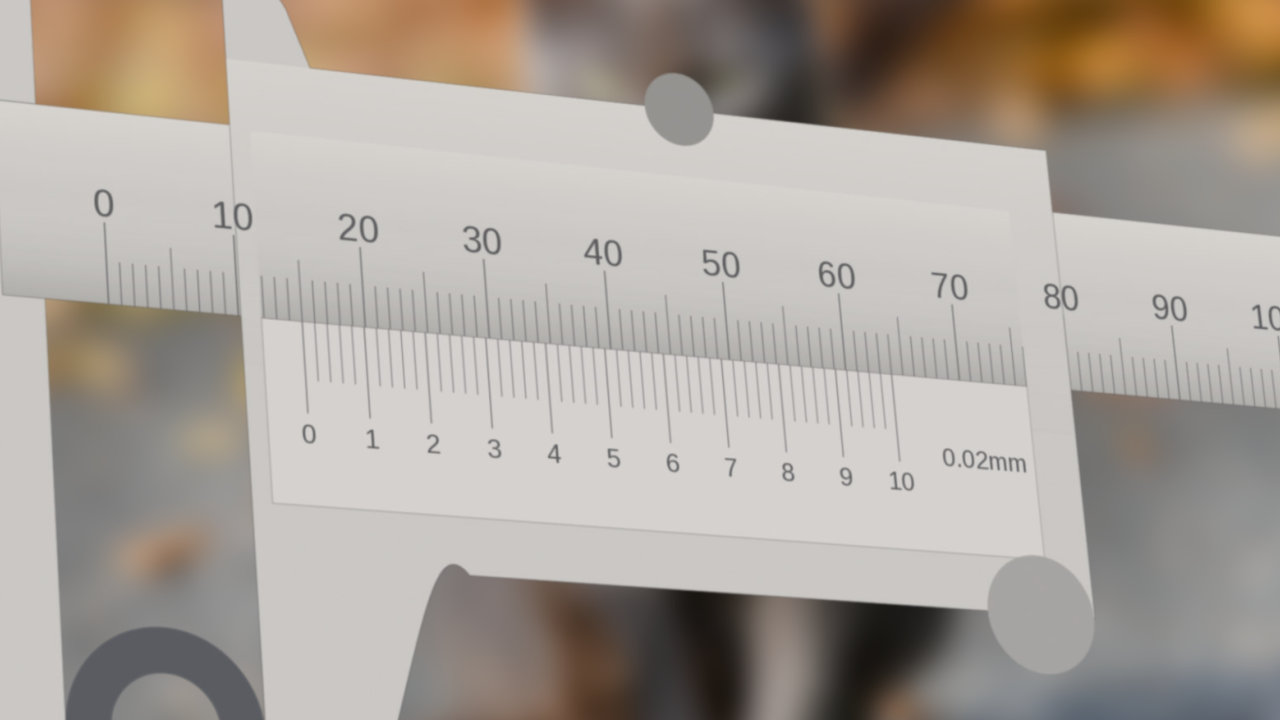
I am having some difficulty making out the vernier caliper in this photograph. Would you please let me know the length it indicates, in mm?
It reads 15.0 mm
